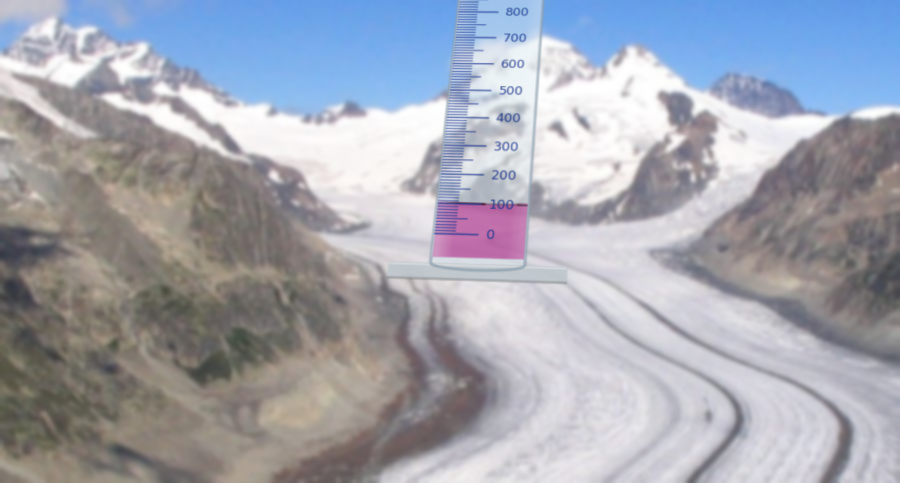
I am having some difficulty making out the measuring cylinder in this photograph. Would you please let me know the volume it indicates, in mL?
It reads 100 mL
